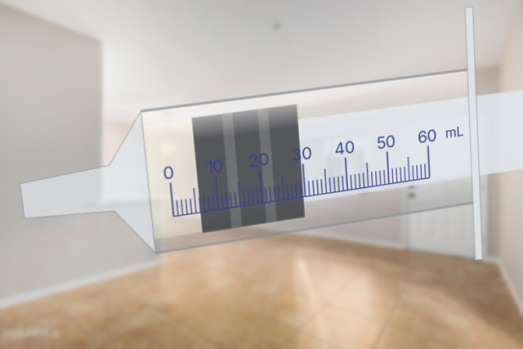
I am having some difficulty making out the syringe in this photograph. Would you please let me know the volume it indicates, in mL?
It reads 6 mL
